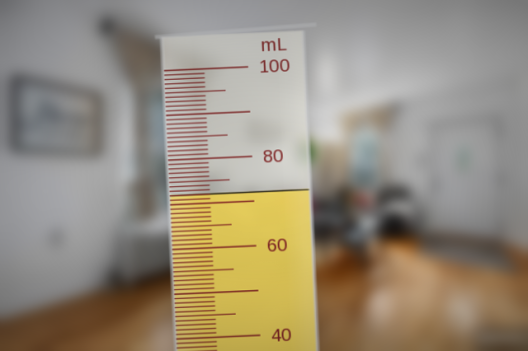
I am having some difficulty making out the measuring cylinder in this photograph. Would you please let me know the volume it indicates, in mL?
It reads 72 mL
